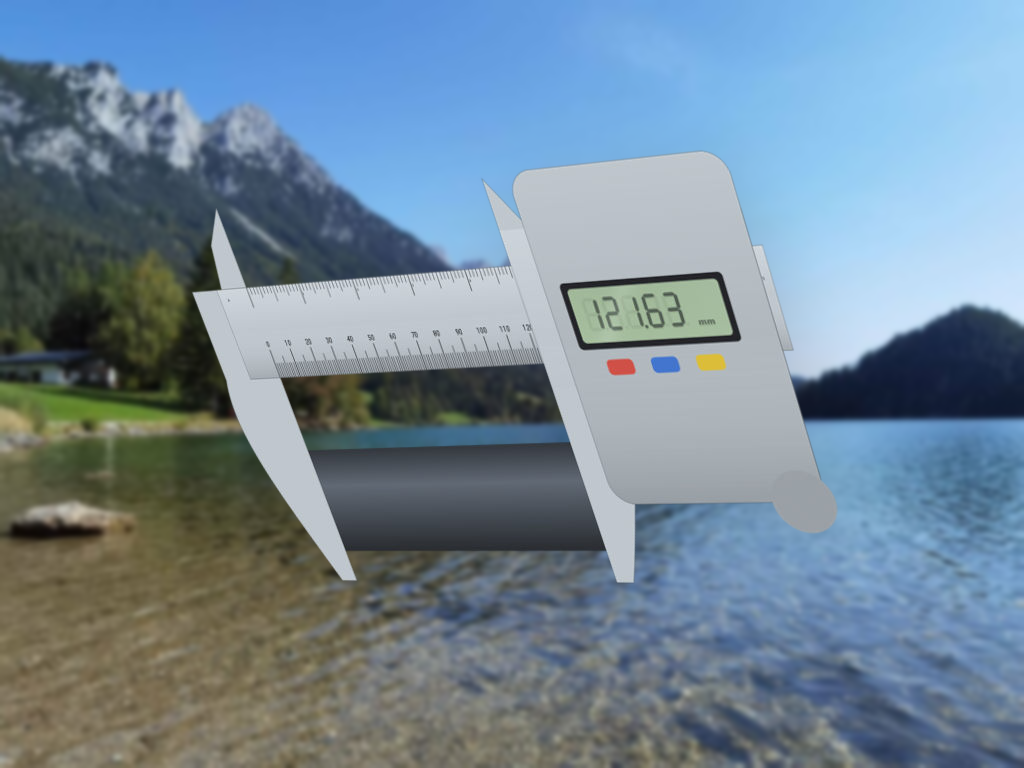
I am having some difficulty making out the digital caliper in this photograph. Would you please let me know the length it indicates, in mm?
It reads 121.63 mm
